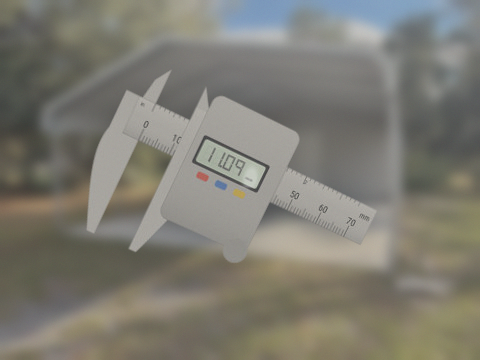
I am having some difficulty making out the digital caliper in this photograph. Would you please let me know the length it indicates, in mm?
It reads 11.09 mm
